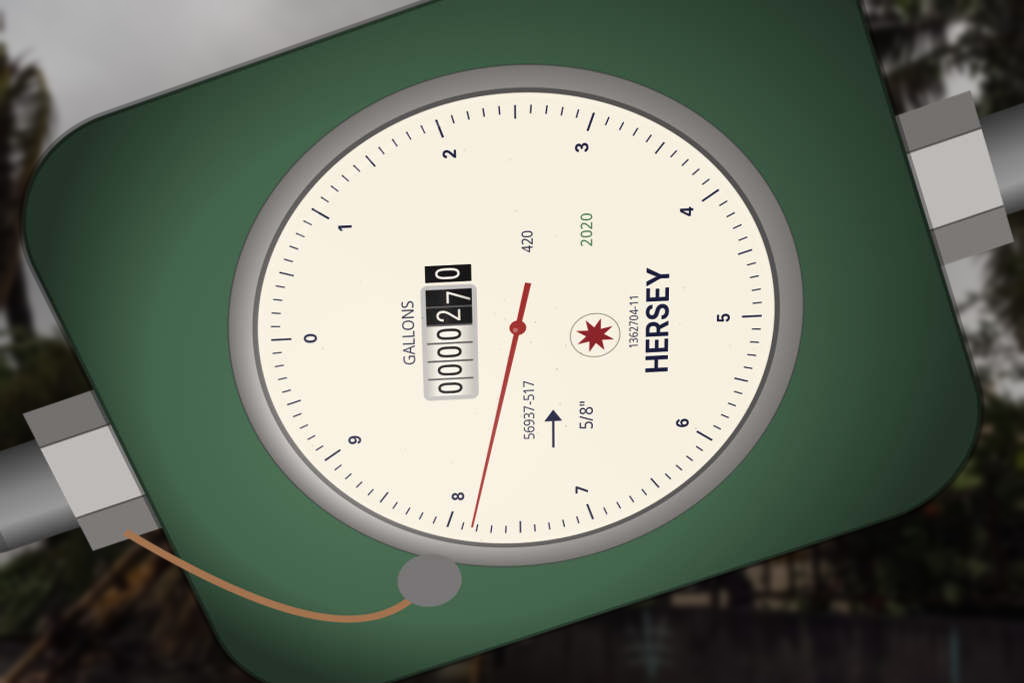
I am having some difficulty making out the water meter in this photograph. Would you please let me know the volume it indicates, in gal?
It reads 267.8 gal
